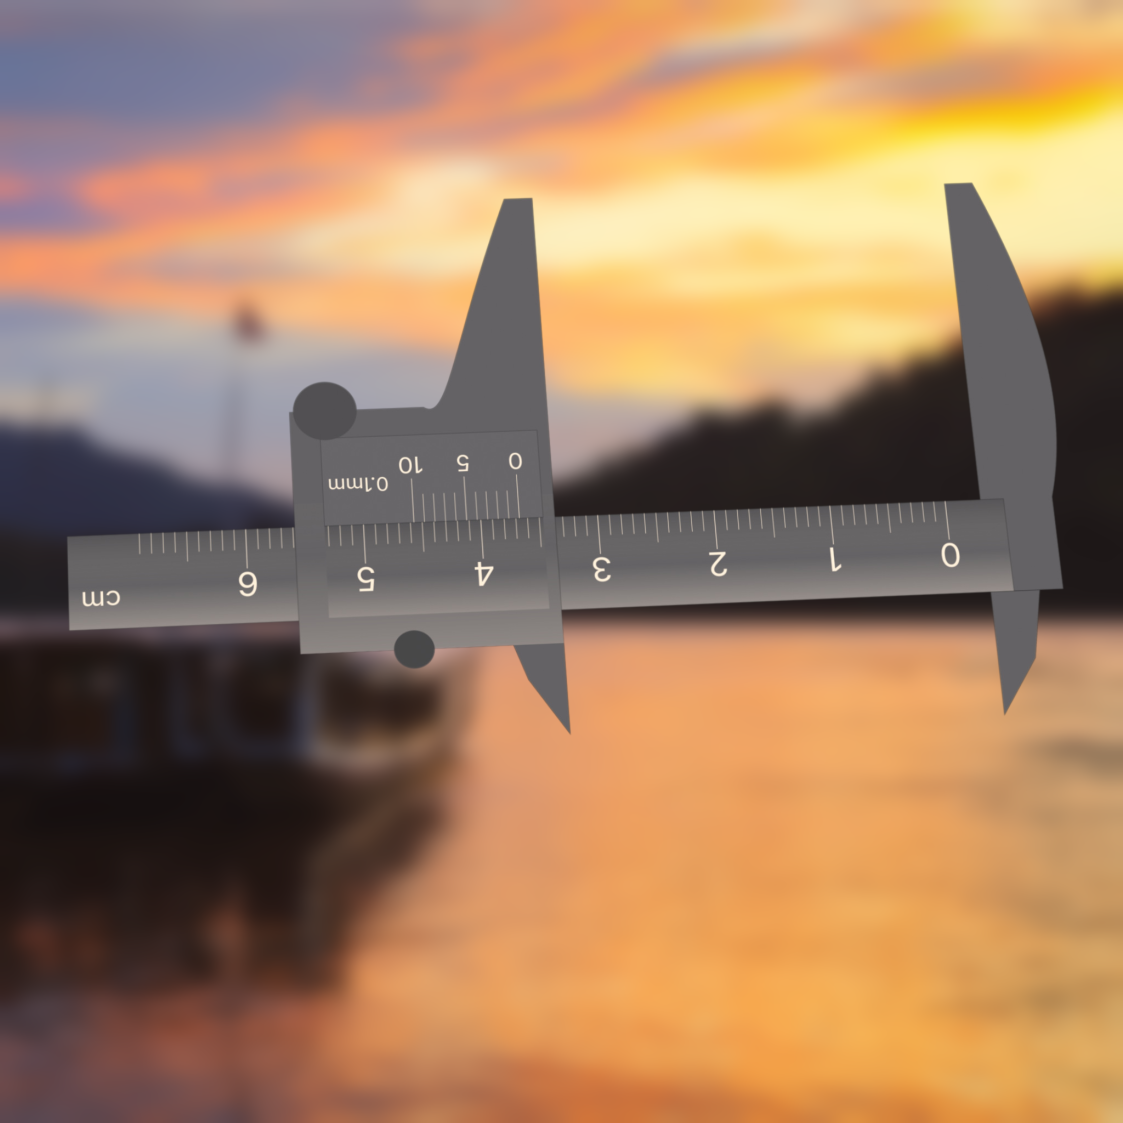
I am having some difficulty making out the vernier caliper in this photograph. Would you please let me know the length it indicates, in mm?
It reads 36.7 mm
